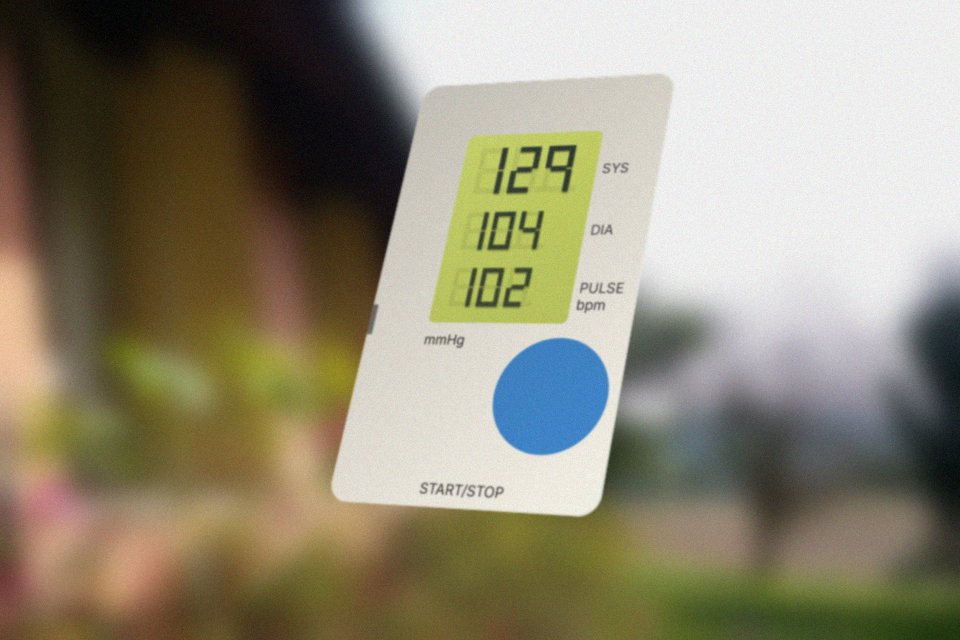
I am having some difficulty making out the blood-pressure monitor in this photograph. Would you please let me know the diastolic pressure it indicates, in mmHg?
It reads 104 mmHg
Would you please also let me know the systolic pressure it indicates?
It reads 129 mmHg
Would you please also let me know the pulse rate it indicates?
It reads 102 bpm
